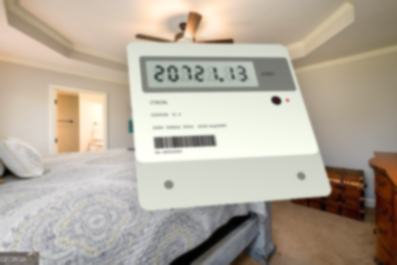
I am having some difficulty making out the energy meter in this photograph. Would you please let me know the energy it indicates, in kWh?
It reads 20721.13 kWh
